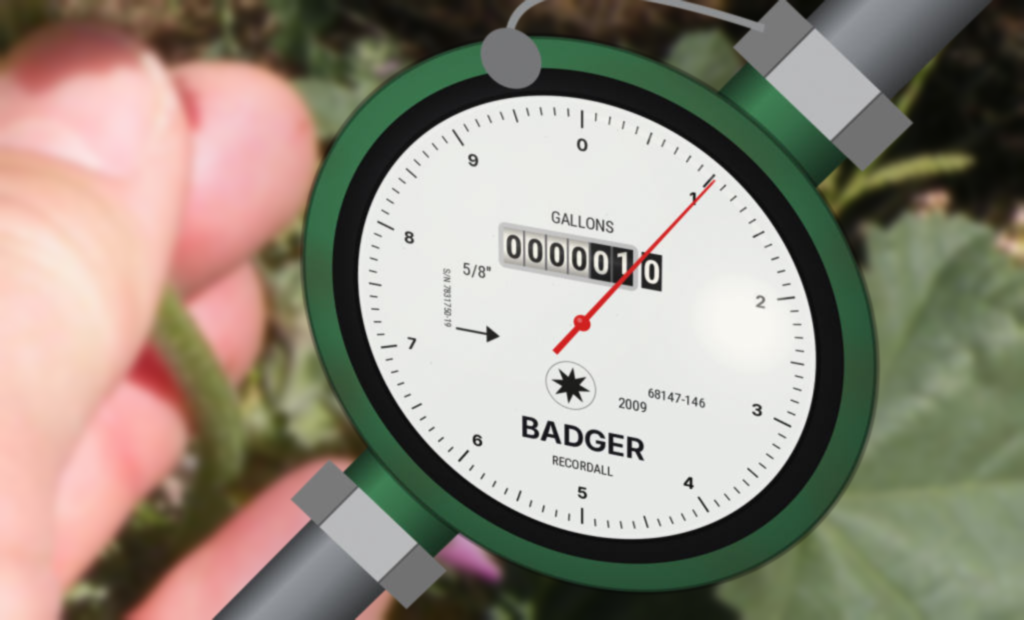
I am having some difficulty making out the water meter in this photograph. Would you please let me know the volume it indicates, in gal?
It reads 11.0 gal
